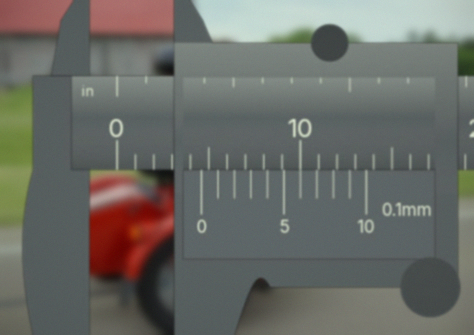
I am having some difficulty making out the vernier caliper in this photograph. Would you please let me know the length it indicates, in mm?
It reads 4.6 mm
